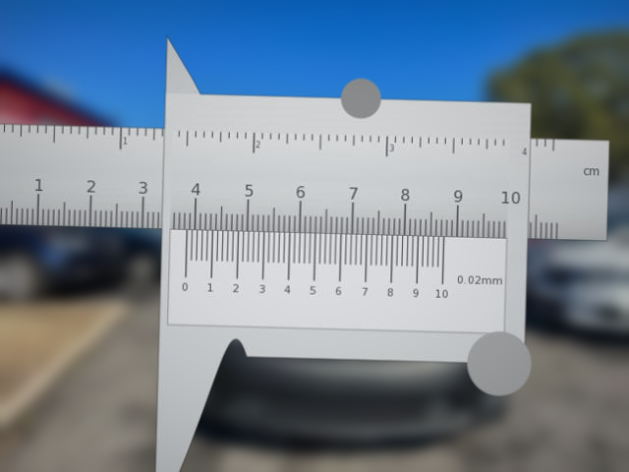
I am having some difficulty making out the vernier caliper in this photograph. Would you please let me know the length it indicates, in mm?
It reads 38.5 mm
